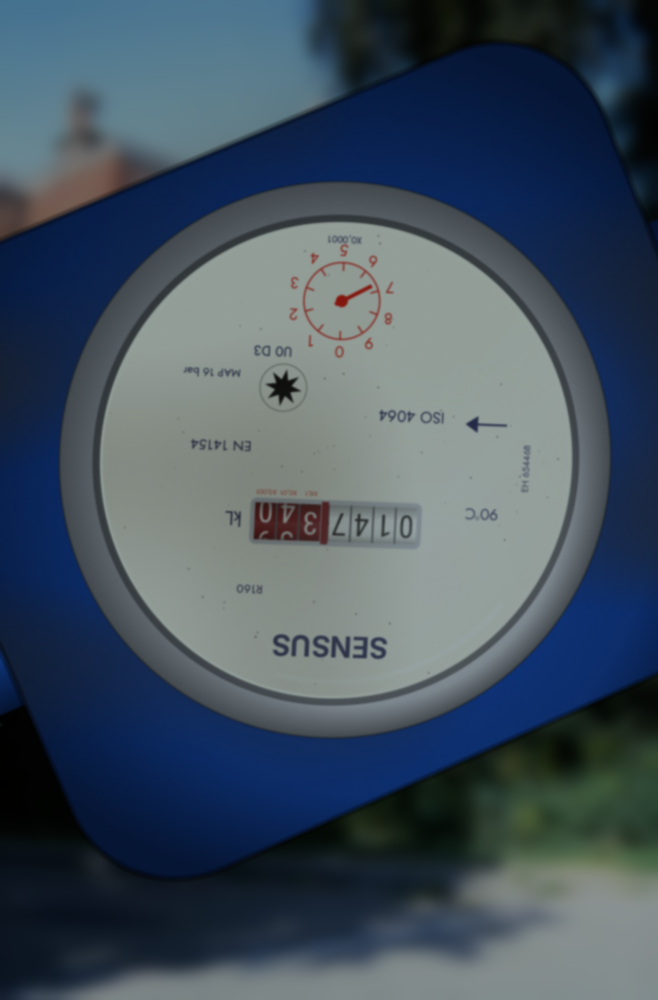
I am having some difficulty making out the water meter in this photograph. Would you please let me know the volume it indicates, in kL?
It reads 147.3396 kL
